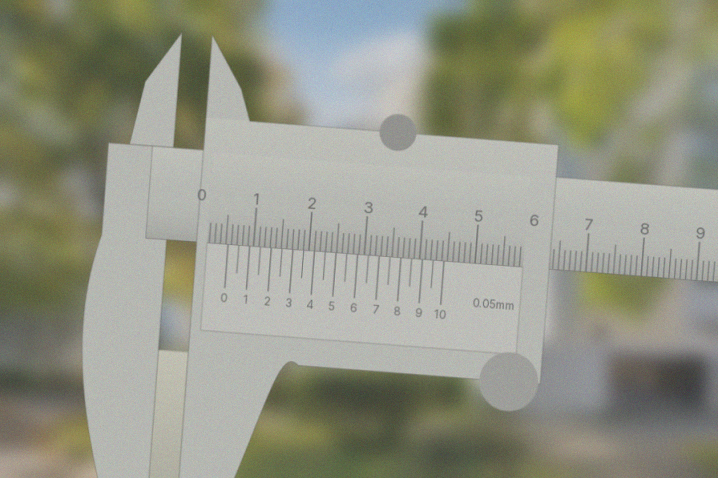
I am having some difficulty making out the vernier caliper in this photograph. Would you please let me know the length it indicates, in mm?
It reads 5.4 mm
